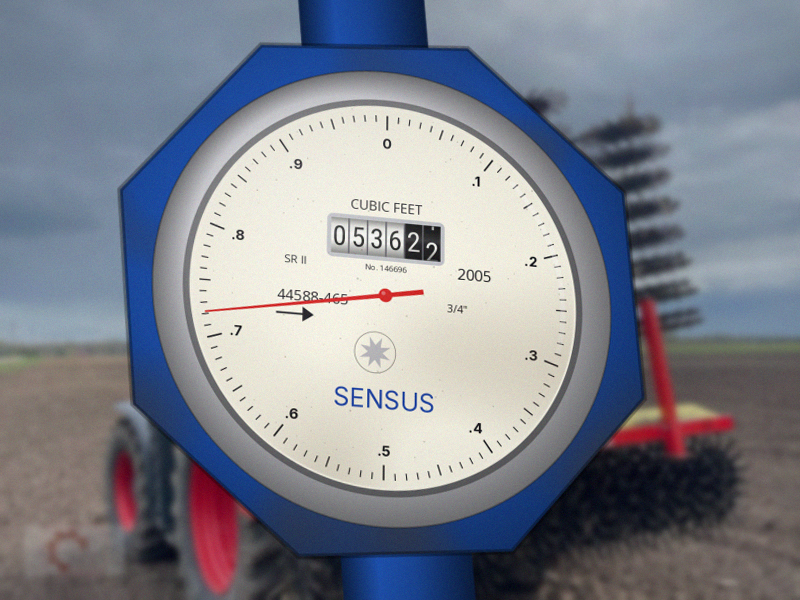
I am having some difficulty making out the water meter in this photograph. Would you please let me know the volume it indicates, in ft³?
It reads 53621.72 ft³
